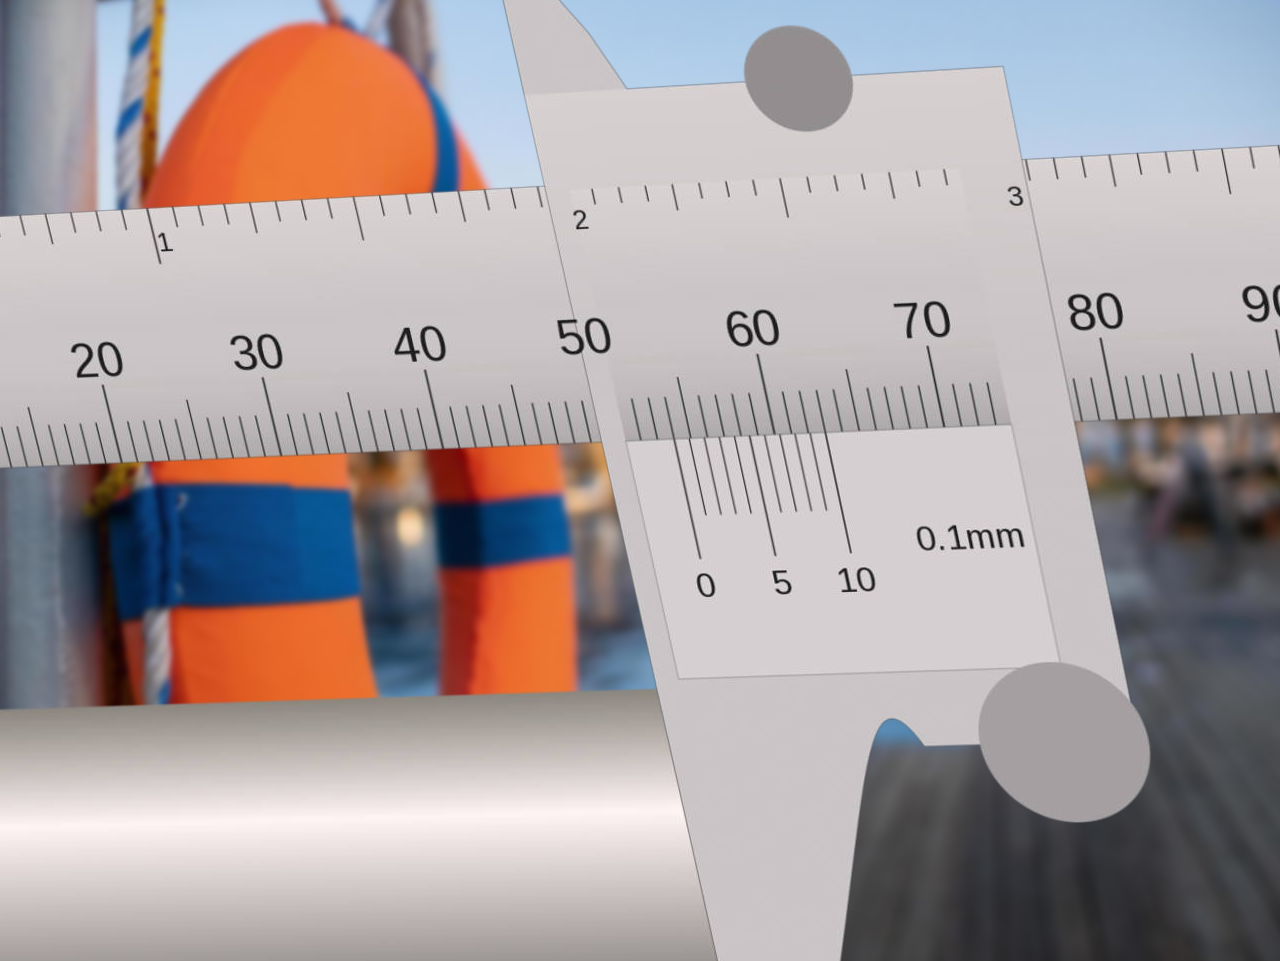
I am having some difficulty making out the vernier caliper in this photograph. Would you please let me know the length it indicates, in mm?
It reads 54.0 mm
